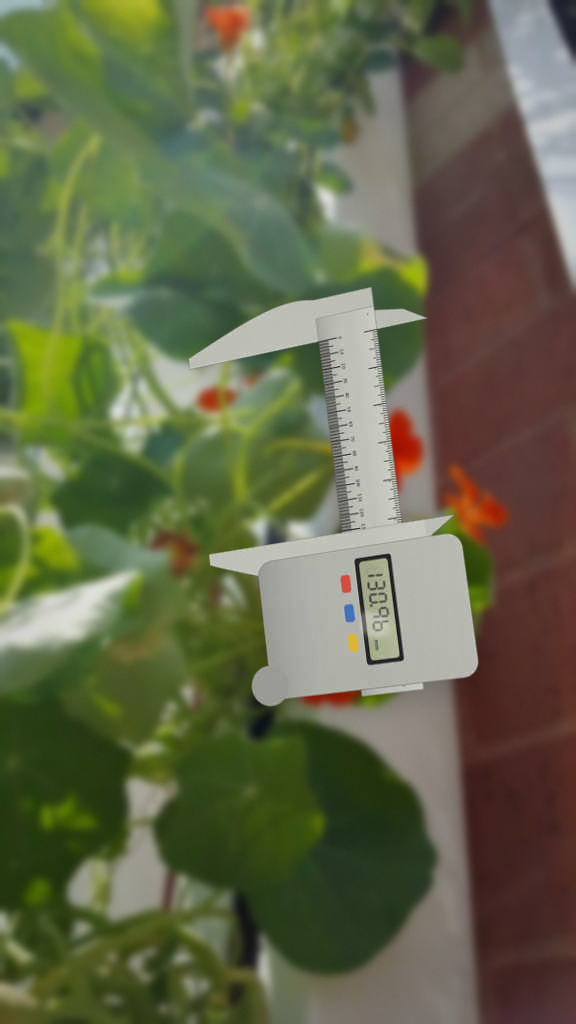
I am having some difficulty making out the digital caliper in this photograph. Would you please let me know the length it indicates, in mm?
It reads 130.96 mm
